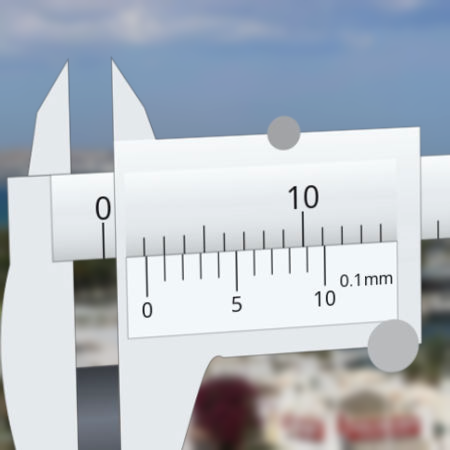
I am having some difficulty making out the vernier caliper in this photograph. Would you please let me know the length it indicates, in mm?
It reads 2.1 mm
